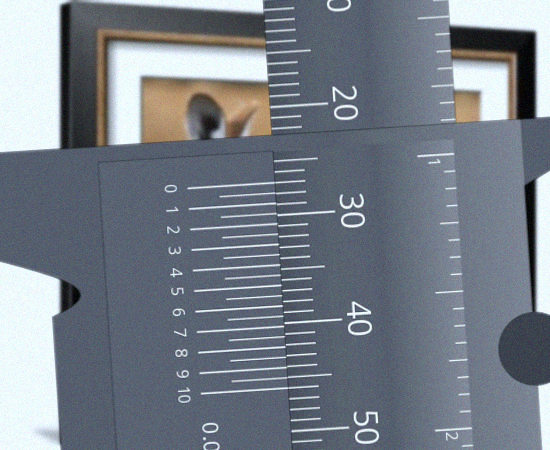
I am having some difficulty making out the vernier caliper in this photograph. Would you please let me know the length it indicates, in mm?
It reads 27.0 mm
